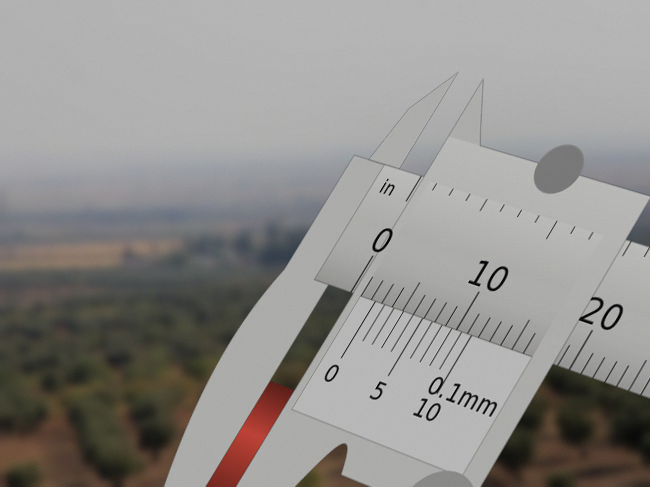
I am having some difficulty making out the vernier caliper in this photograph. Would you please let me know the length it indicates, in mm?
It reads 2.4 mm
